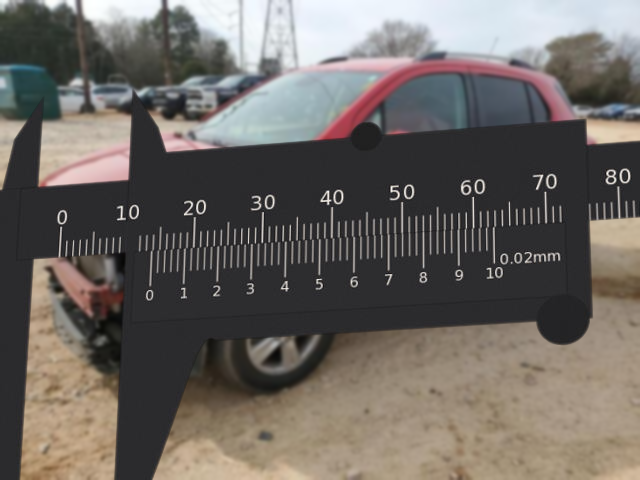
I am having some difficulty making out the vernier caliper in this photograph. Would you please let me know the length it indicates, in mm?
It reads 13.8 mm
